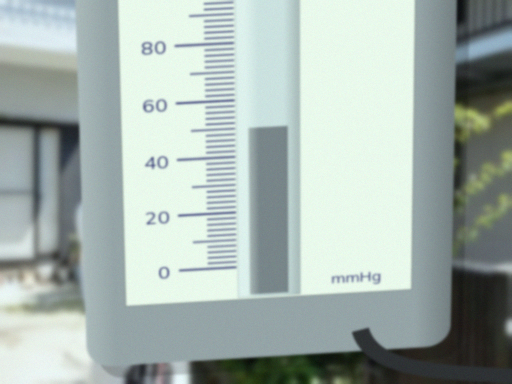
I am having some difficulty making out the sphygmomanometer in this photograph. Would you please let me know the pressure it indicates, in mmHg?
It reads 50 mmHg
